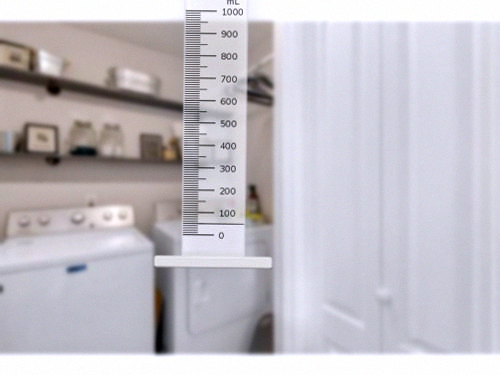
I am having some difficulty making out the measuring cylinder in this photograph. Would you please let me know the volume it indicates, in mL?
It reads 50 mL
